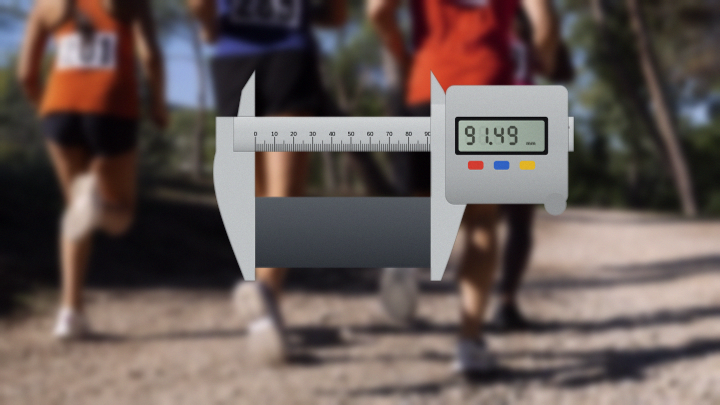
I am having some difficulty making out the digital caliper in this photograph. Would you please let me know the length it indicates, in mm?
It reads 91.49 mm
